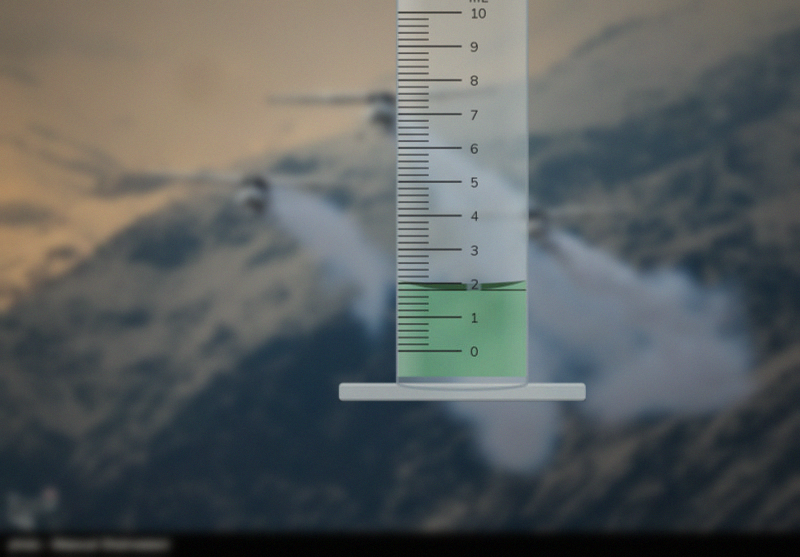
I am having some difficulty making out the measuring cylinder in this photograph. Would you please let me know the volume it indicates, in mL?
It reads 1.8 mL
